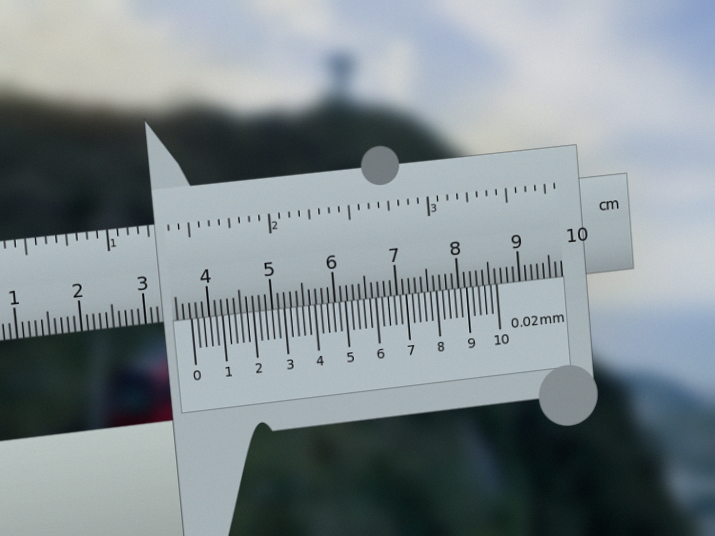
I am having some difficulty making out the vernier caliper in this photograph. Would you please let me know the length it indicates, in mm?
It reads 37.2 mm
